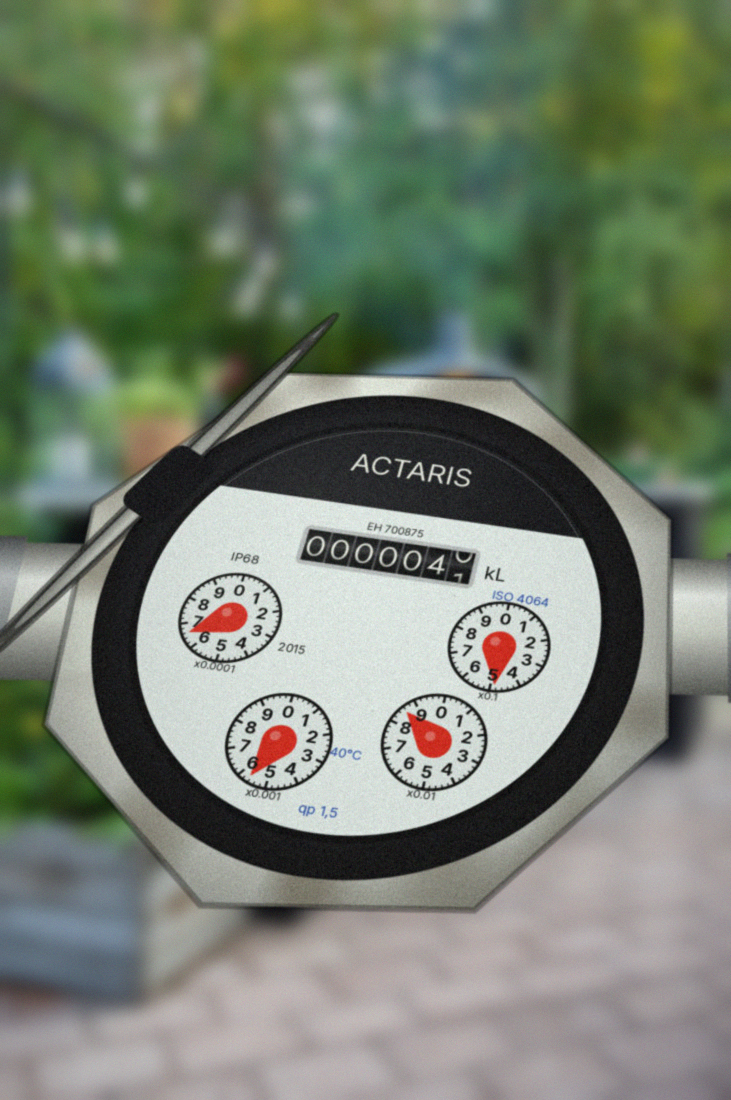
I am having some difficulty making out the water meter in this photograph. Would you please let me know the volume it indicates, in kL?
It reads 40.4856 kL
